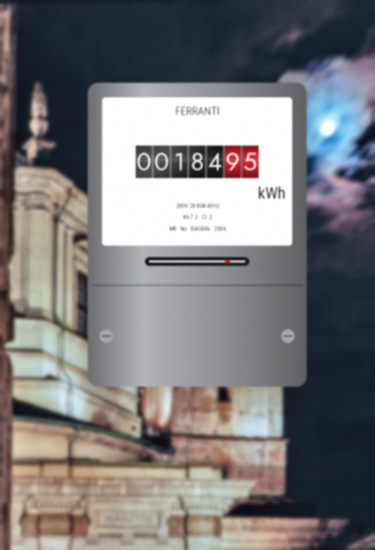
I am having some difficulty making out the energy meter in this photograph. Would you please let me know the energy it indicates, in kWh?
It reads 184.95 kWh
